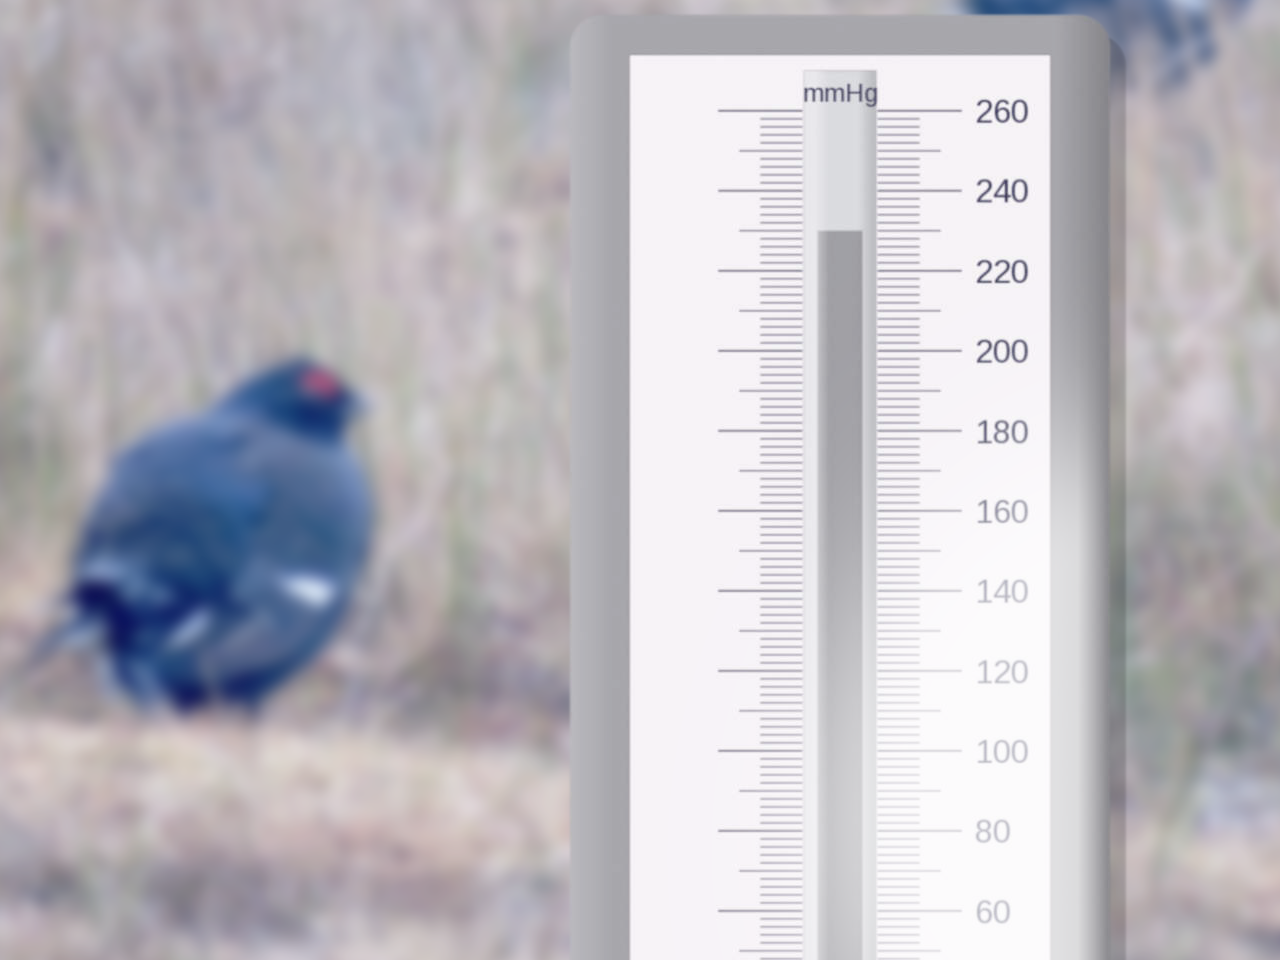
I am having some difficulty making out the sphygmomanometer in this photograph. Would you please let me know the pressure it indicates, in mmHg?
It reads 230 mmHg
